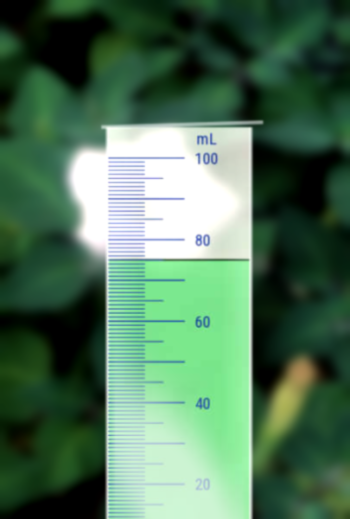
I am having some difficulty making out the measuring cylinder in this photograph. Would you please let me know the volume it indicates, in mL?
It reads 75 mL
